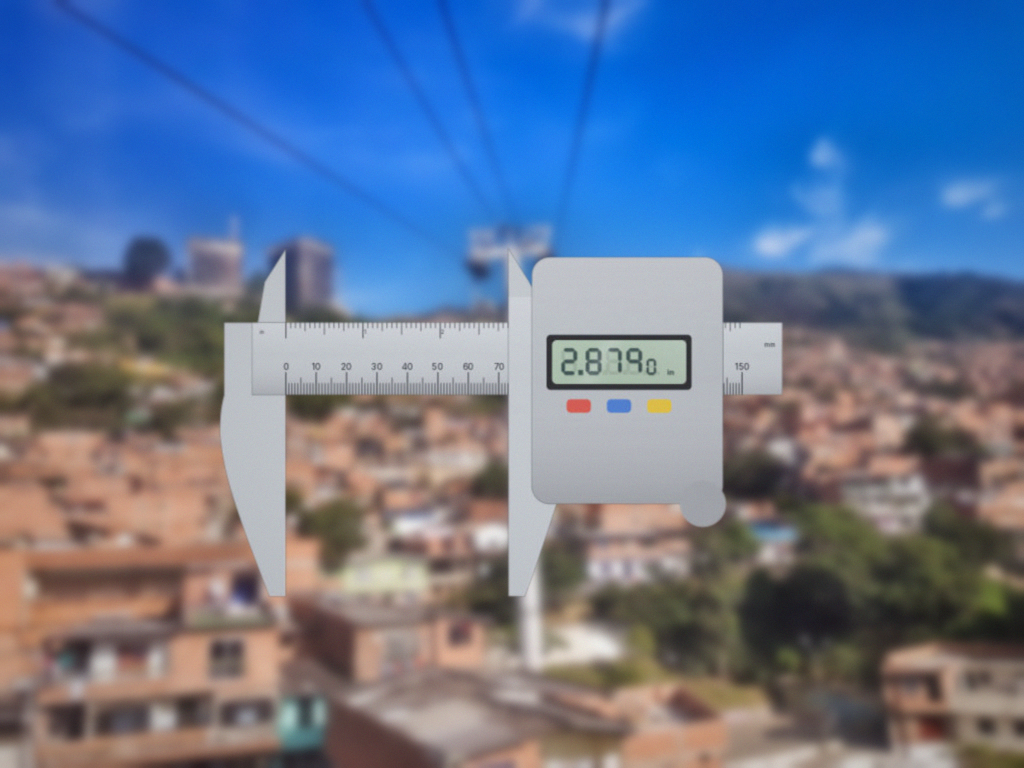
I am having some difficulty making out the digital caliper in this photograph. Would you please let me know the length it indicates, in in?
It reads 2.8790 in
